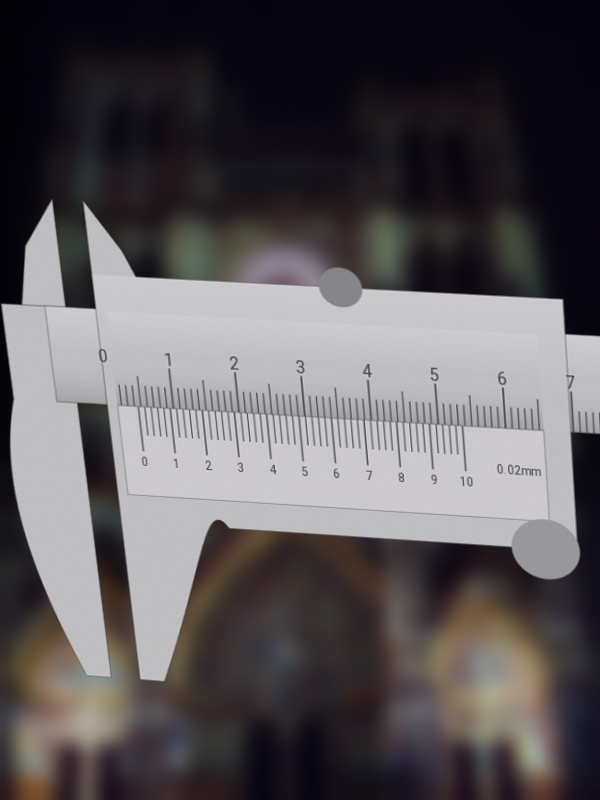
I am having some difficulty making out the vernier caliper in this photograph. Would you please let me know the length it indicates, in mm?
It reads 4.6 mm
